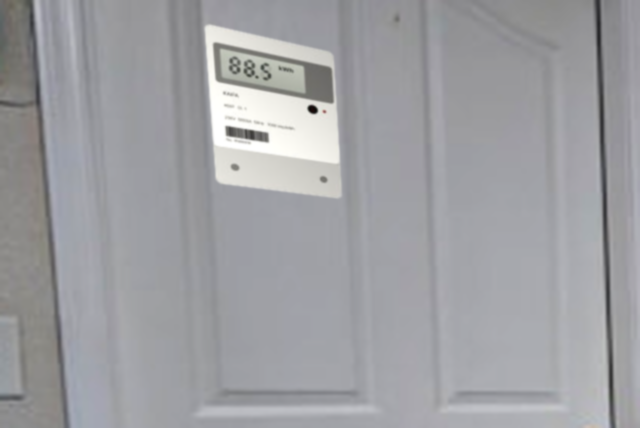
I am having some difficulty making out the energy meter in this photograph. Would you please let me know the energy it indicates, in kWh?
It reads 88.5 kWh
